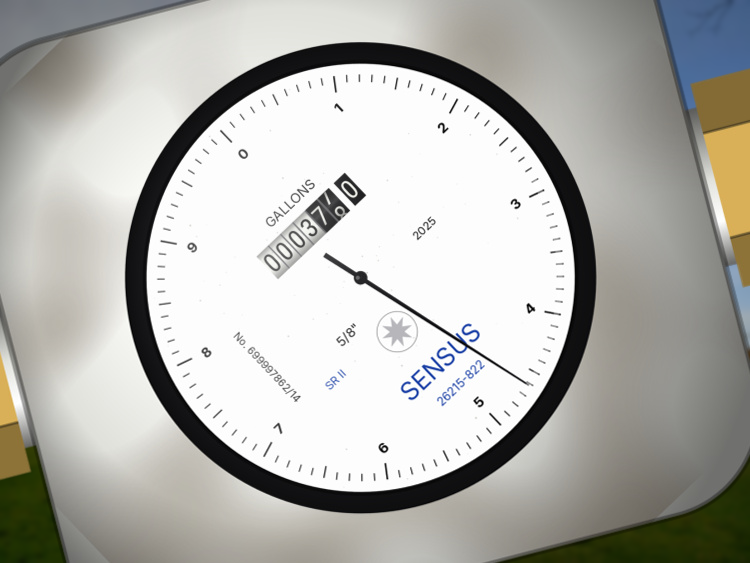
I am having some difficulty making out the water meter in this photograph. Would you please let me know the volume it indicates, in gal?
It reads 3774.6 gal
